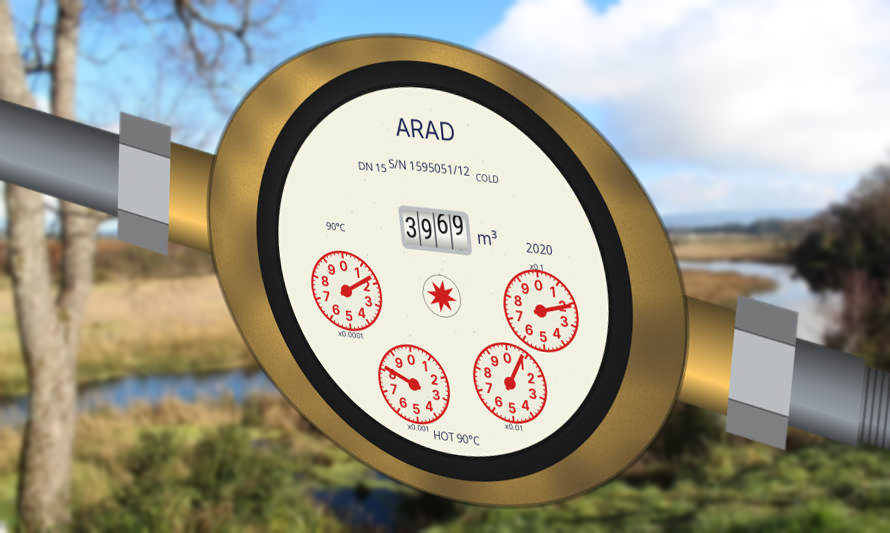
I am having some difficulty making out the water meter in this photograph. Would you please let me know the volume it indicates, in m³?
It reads 3969.2081 m³
